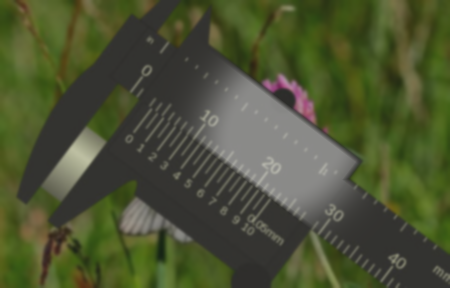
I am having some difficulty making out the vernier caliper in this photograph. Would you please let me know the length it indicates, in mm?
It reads 3.4 mm
